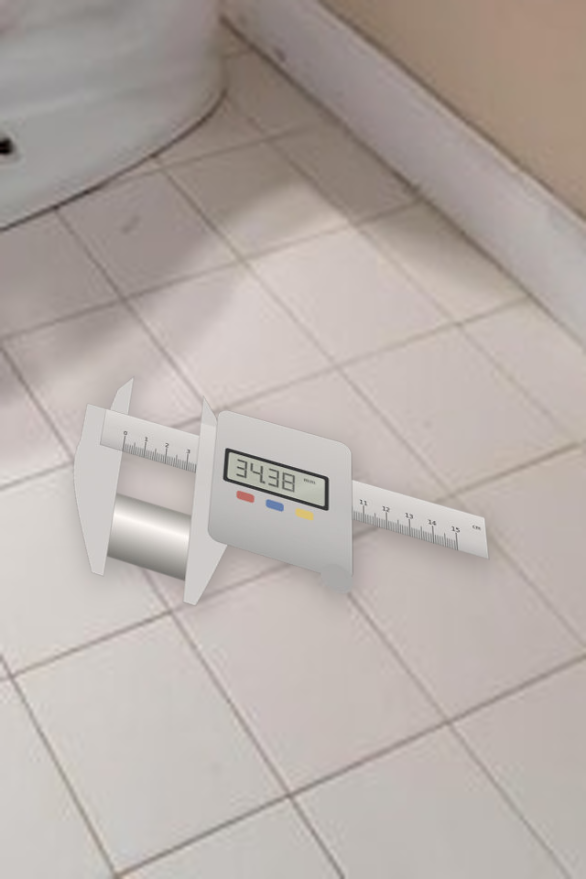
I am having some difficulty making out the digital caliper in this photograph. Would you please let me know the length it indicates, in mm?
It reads 34.38 mm
